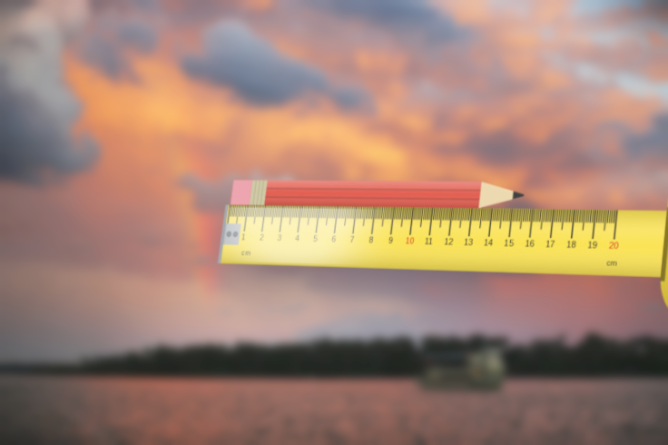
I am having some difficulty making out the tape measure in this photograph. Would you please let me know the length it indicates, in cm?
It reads 15.5 cm
